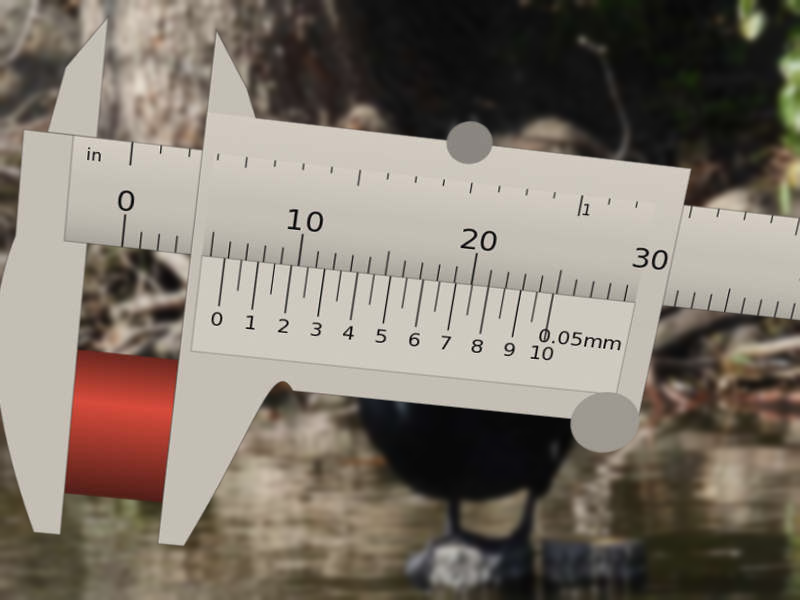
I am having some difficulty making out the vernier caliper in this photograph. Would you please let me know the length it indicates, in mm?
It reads 5.8 mm
